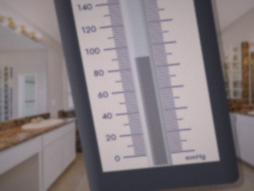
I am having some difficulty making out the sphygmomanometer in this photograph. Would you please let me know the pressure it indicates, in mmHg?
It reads 90 mmHg
